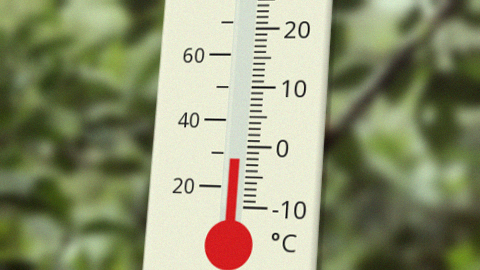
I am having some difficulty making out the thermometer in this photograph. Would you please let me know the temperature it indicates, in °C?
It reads -2 °C
